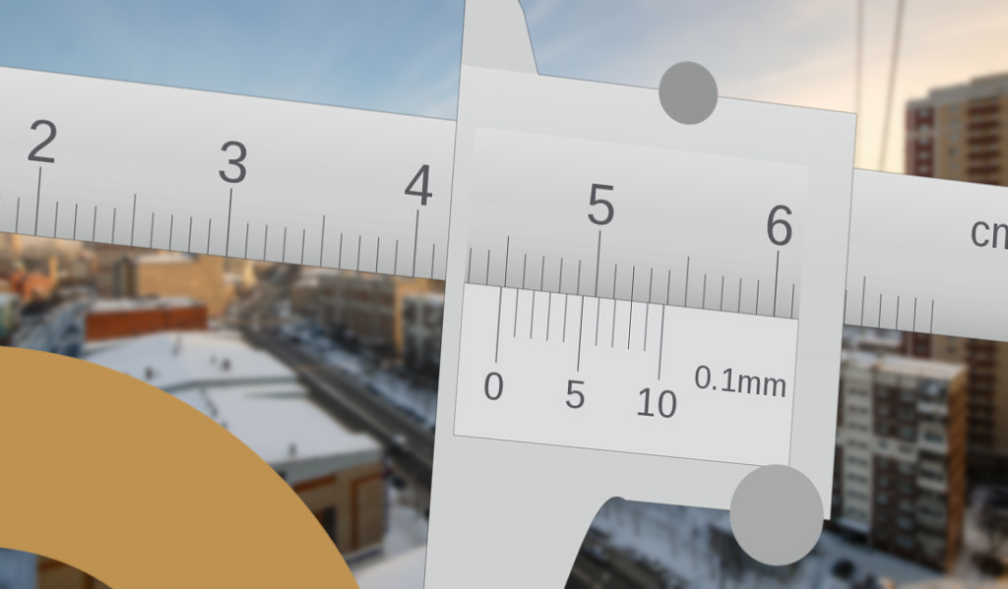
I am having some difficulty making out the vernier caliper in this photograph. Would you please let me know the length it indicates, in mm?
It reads 44.8 mm
